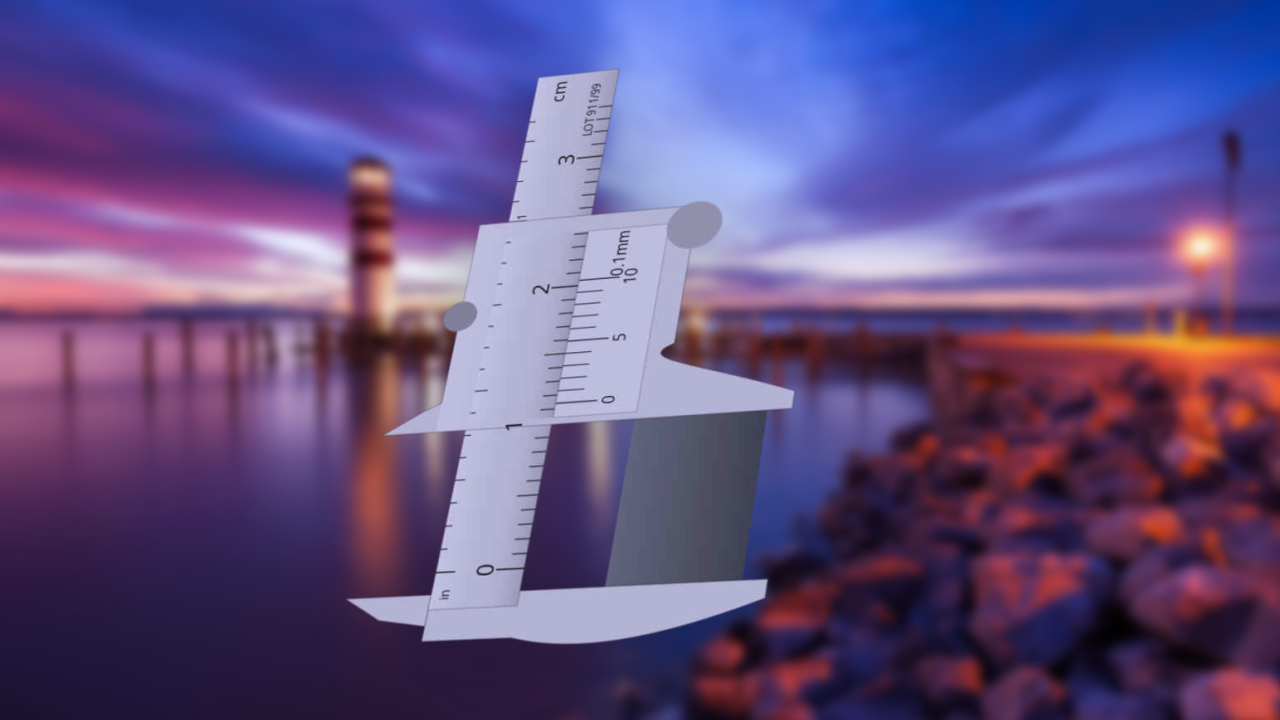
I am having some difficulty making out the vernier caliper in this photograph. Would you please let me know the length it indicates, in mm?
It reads 11.4 mm
